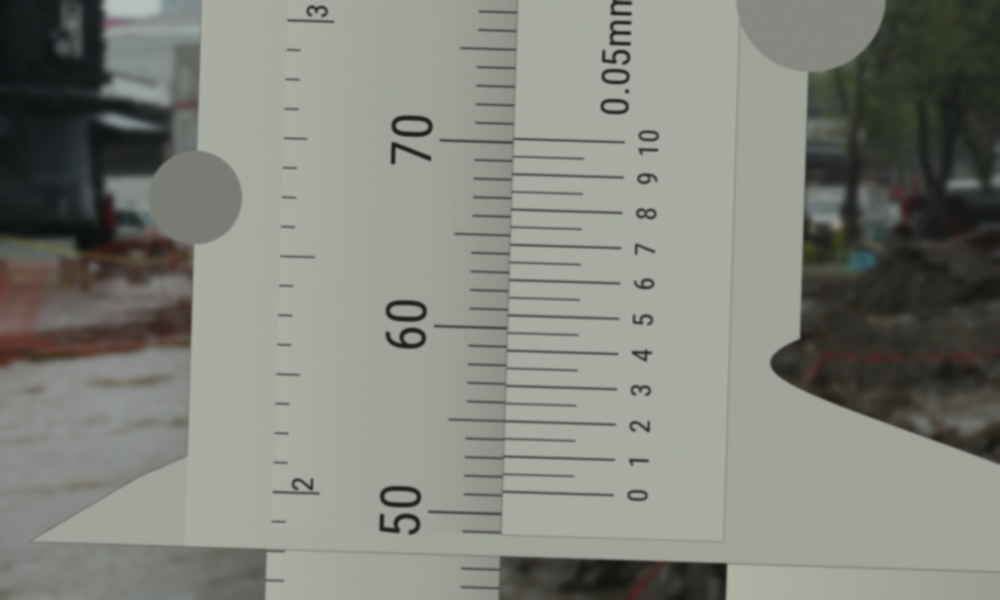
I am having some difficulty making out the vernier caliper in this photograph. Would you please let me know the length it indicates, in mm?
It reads 51.2 mm
